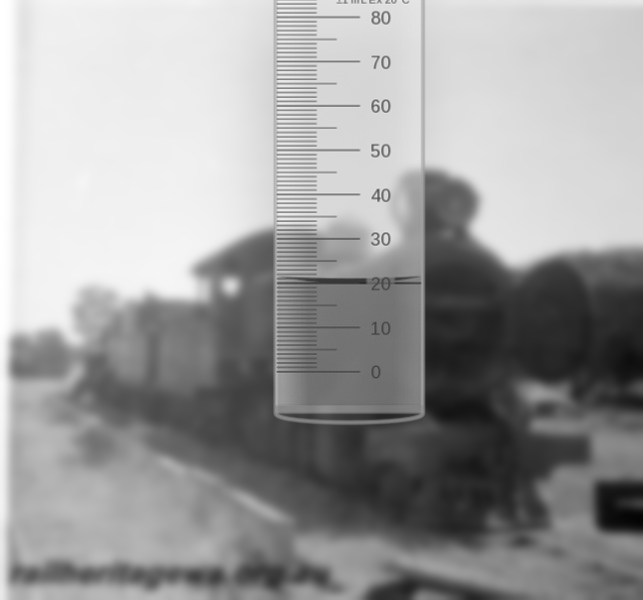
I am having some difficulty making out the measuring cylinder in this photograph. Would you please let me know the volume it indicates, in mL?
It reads 20 mL
